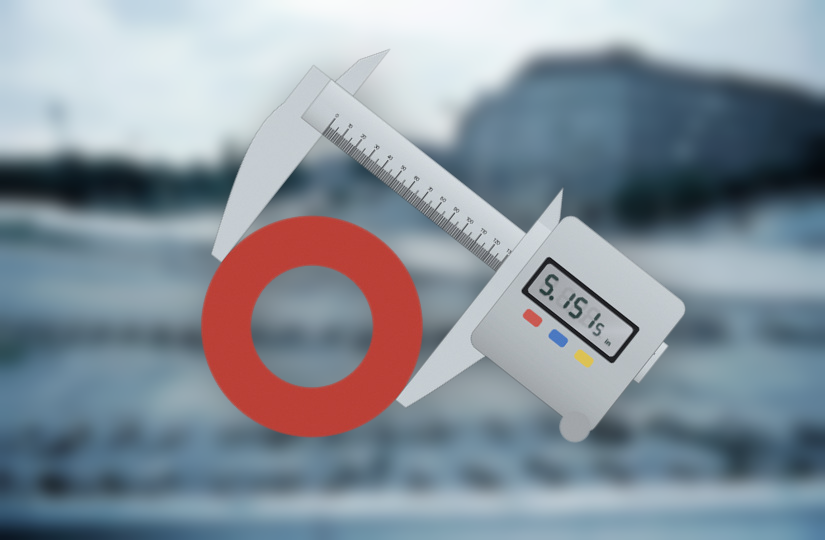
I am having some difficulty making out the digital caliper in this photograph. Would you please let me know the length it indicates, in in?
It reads 5.1515 in
